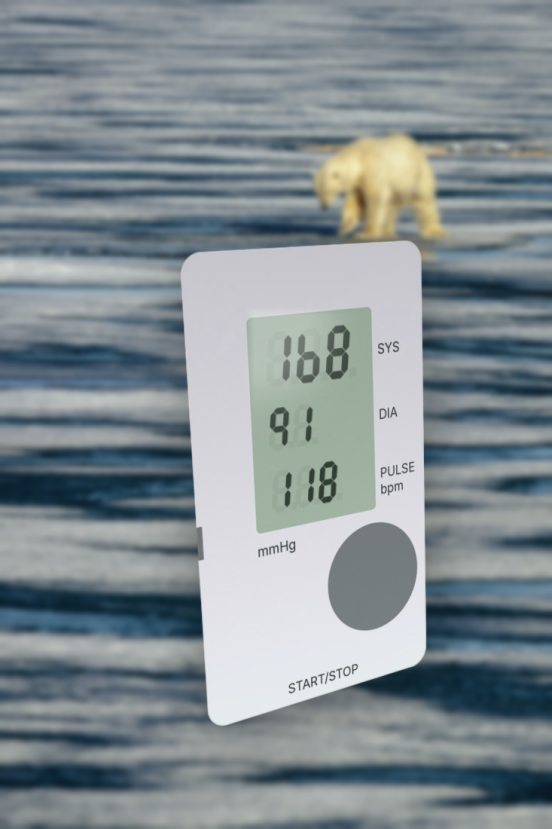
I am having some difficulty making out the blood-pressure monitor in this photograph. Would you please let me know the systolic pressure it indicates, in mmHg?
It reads 168 mmHg
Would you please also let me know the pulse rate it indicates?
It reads 118 bpm
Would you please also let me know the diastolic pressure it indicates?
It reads 91 mmHg
